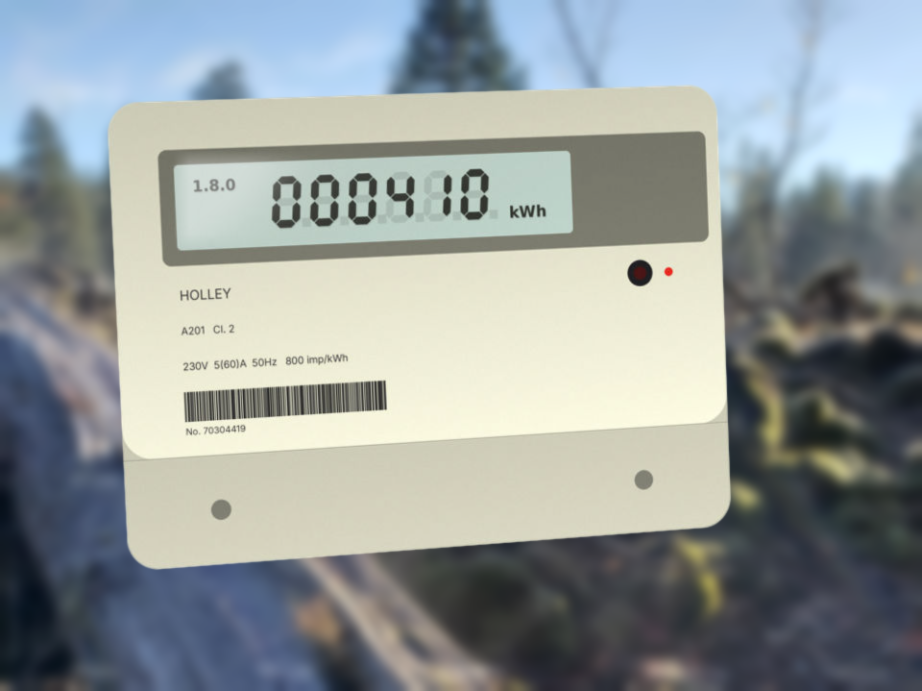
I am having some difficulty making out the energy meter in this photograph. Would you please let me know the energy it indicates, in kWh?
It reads 410 kWh
